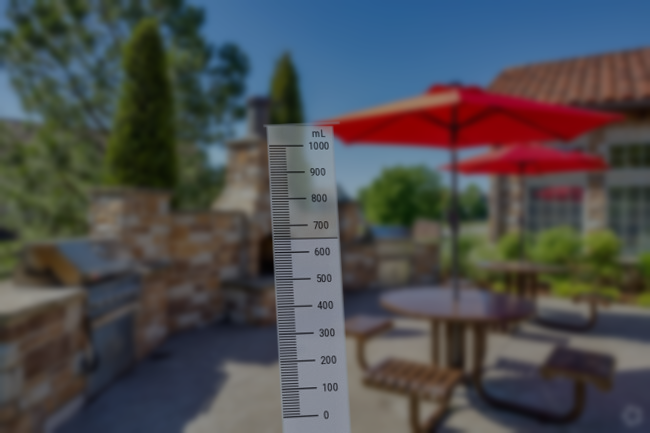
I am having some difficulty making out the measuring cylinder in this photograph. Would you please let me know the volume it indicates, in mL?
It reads 650 mL
